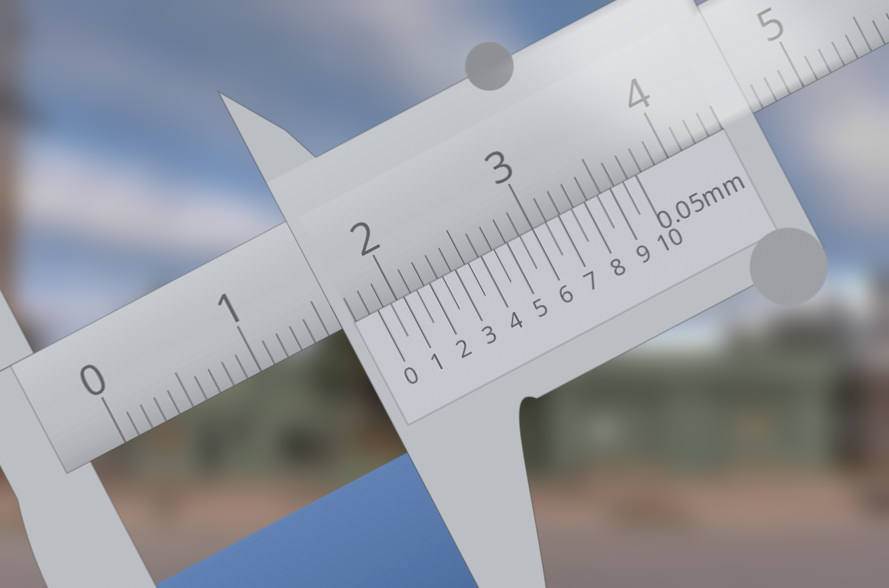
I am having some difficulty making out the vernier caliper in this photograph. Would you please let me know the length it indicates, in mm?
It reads 18.6 mm
